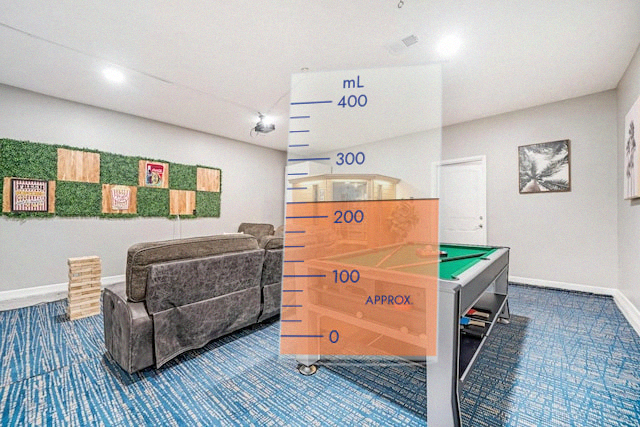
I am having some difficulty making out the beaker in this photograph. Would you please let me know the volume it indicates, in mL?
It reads 225 mL
